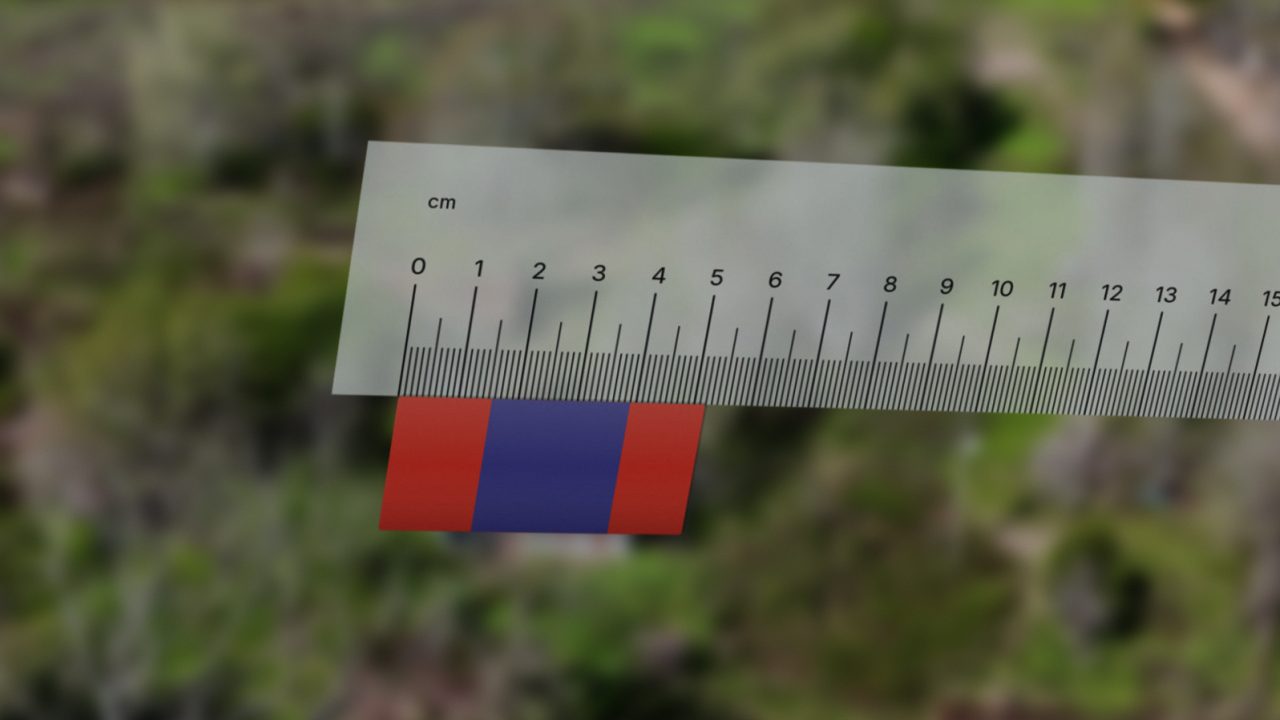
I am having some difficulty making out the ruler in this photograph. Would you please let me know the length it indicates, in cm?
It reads 5.2 cm
